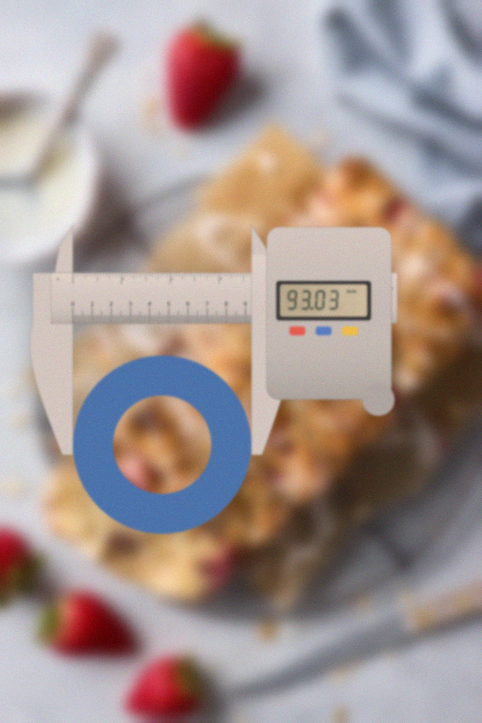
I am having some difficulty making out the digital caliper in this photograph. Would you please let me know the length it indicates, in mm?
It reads 93.03 mm
